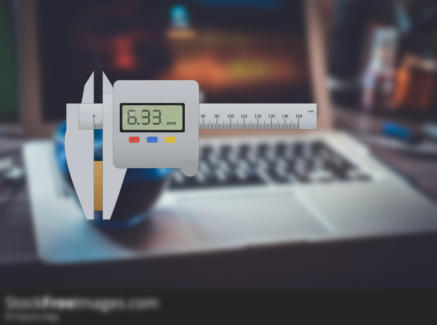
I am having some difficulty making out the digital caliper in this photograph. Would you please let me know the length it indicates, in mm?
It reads 6.33 mm
